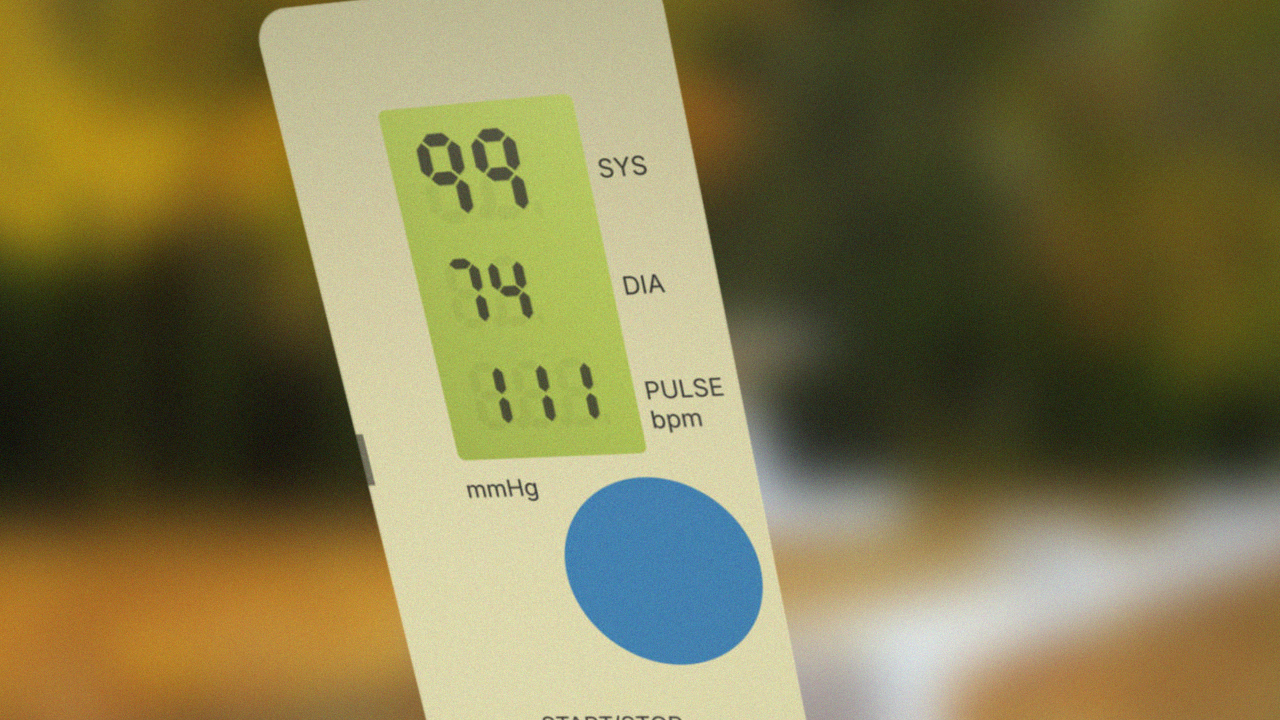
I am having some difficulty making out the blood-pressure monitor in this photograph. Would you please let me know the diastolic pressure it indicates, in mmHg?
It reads 74 mmHg
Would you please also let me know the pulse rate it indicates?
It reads 111 bpm
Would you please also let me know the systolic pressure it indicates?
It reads 99 mmHg
